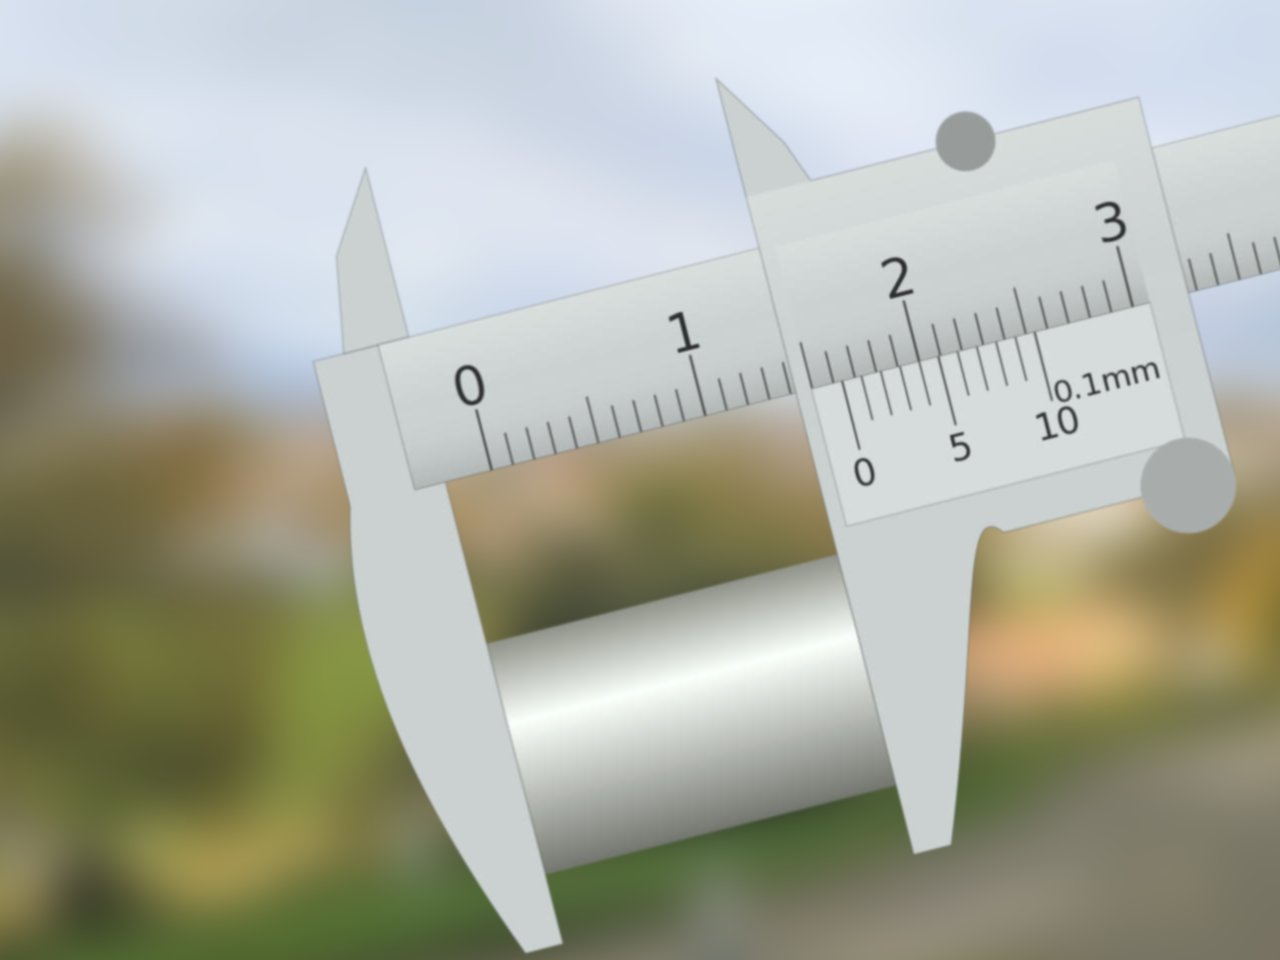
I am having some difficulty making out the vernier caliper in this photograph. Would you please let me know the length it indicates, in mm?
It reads 16.4 mm
